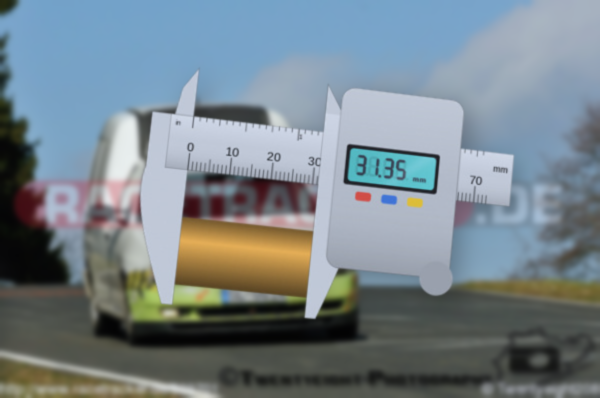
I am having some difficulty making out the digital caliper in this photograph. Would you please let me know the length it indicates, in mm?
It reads 31.35 mm
